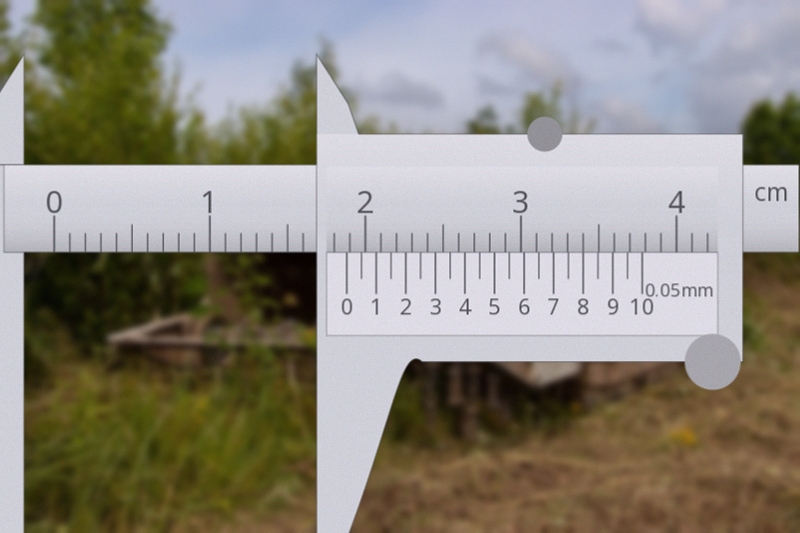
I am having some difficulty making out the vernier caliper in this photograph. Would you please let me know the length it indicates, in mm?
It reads 18.8 mm
